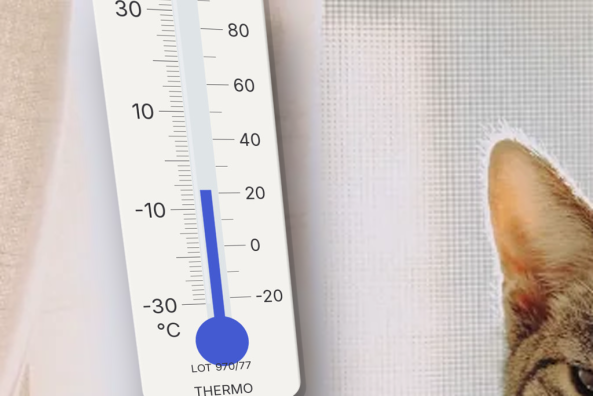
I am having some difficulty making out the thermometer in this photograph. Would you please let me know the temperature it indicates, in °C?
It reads -6 °C
